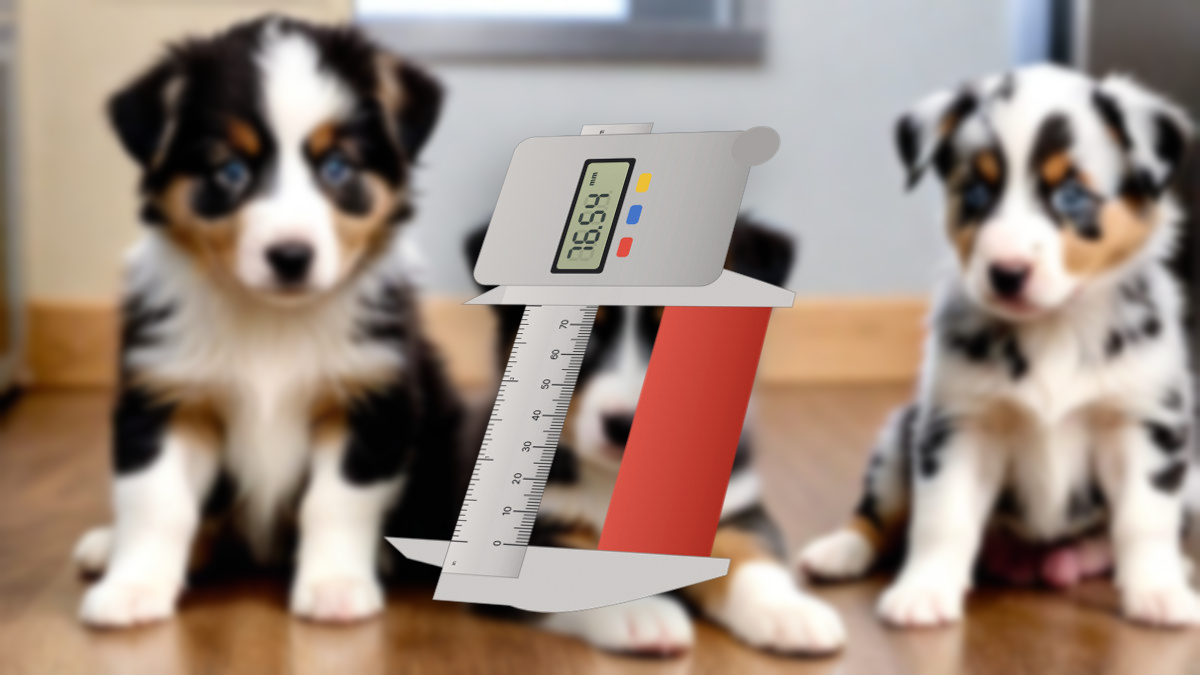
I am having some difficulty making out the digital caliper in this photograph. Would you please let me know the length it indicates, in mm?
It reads 76.54 mm
